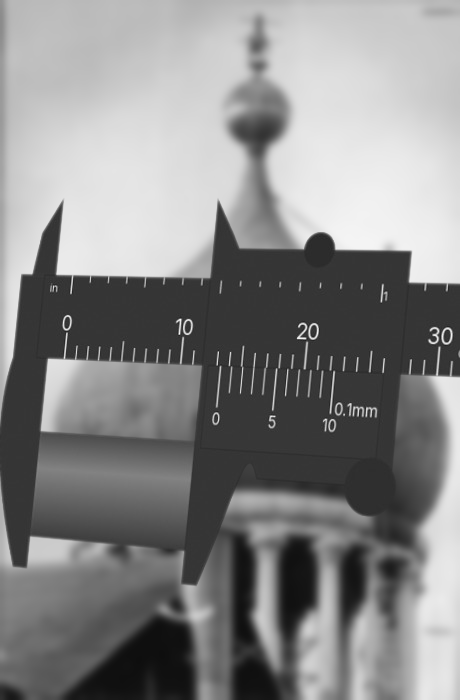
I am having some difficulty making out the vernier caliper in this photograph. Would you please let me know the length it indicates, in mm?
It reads 13.3 mm
